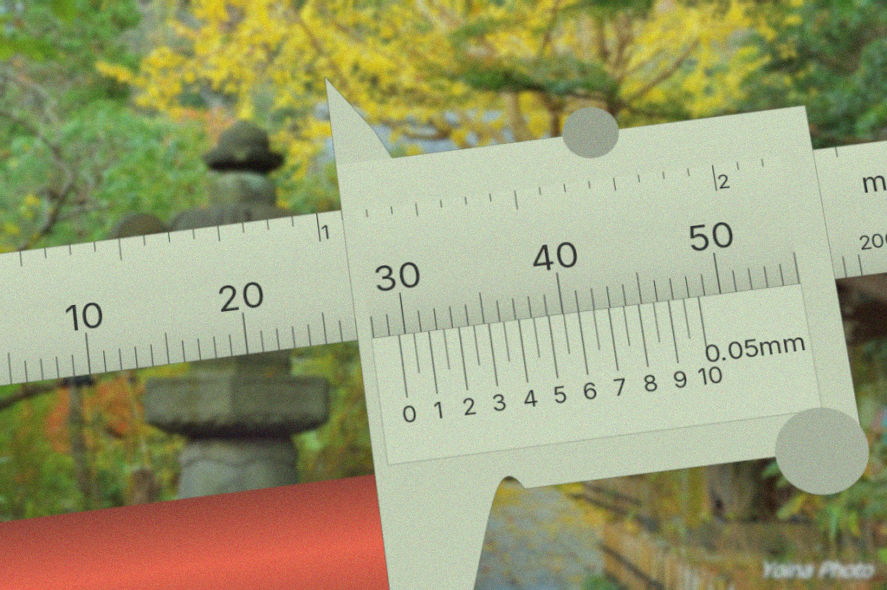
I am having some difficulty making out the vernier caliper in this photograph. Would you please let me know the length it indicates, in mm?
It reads 29.6 mm
